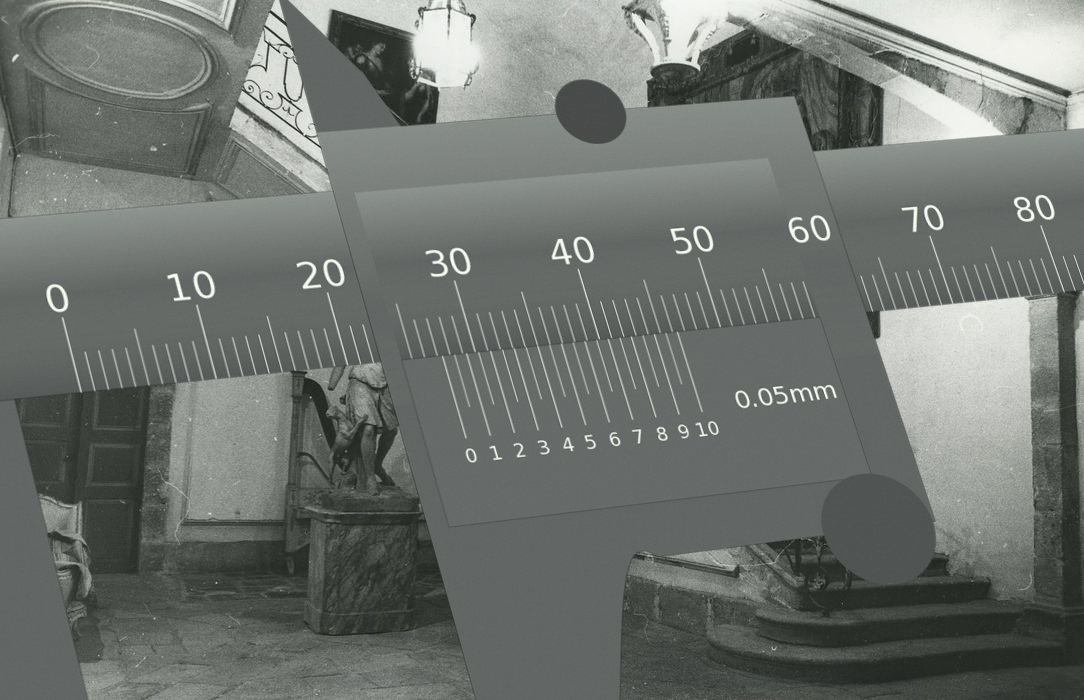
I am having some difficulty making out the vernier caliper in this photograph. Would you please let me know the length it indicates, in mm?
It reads 27.4 mm
